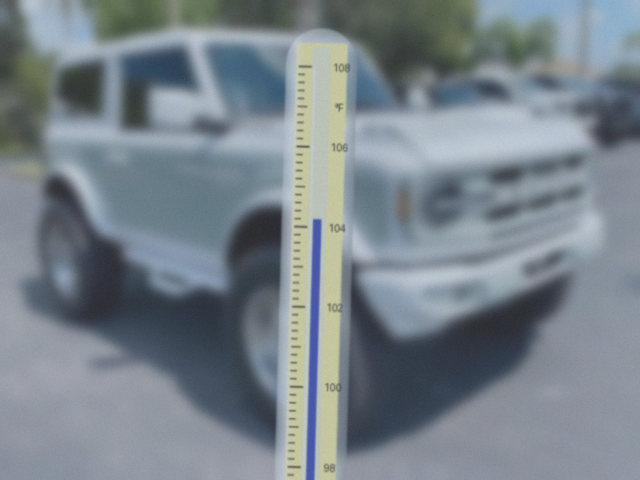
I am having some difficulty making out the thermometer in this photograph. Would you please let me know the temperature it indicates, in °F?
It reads 104.2 °F
